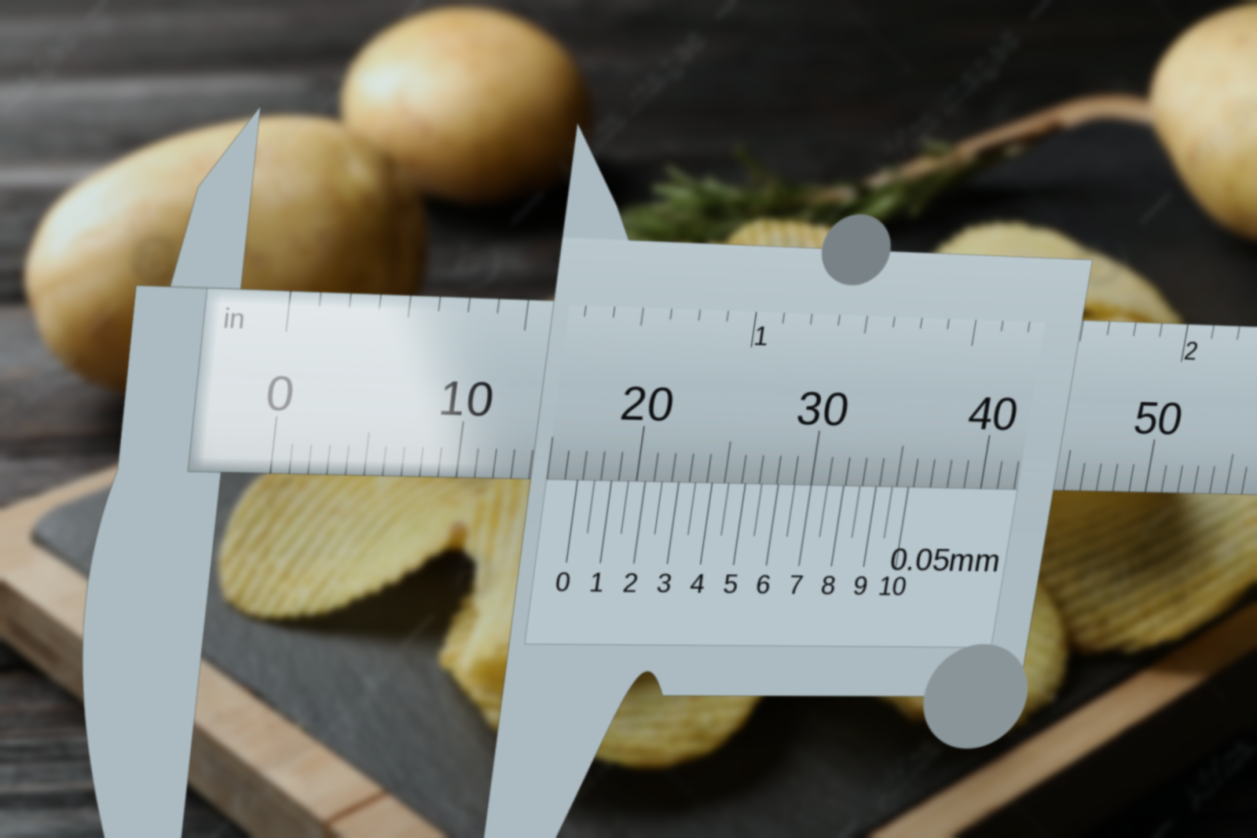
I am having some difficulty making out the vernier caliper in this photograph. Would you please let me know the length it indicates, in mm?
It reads 16.7 mm
